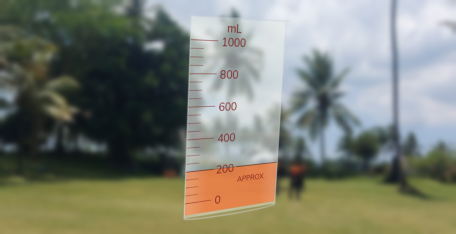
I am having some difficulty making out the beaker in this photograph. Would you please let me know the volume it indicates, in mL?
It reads 200 mL
